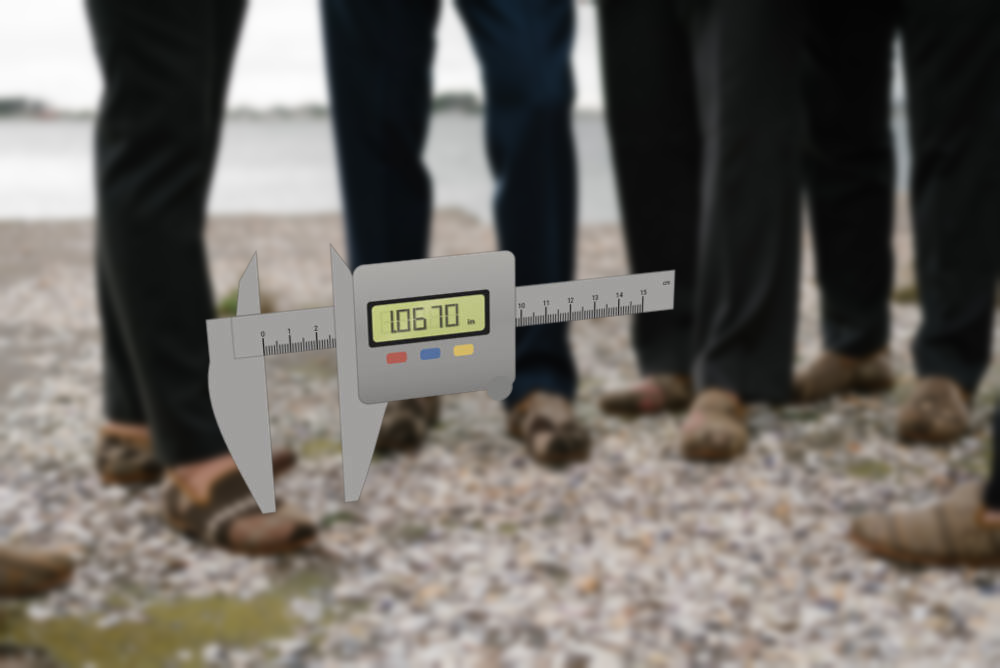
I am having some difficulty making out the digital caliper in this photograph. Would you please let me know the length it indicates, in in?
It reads 1.0670 in
